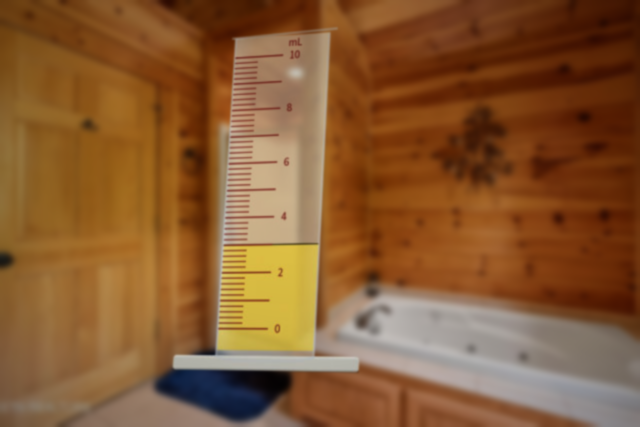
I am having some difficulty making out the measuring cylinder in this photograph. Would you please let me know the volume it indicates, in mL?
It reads 3 mL
